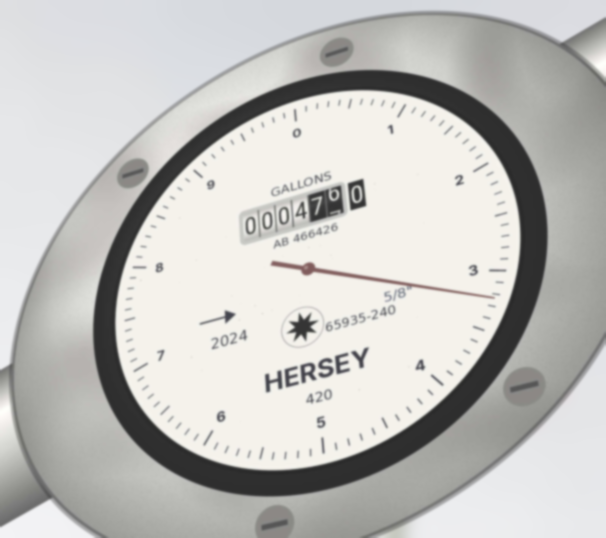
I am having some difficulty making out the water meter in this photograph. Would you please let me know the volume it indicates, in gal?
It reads 4763.2 gal
